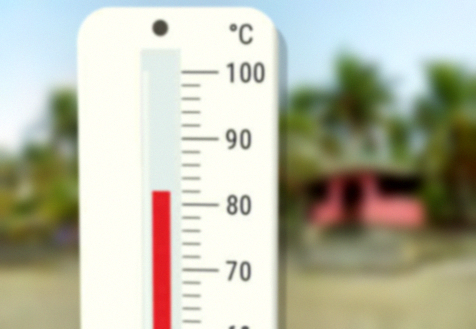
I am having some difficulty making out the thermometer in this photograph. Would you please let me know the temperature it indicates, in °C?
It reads 82 °C
